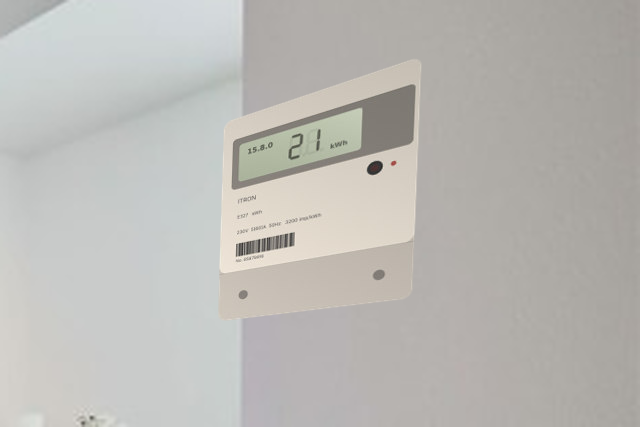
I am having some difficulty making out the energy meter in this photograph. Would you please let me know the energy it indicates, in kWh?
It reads 21 kWh
